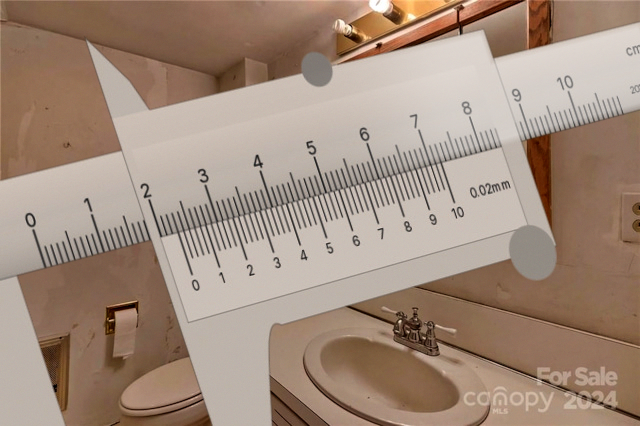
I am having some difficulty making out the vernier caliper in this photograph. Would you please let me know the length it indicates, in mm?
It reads 23.0 mm
